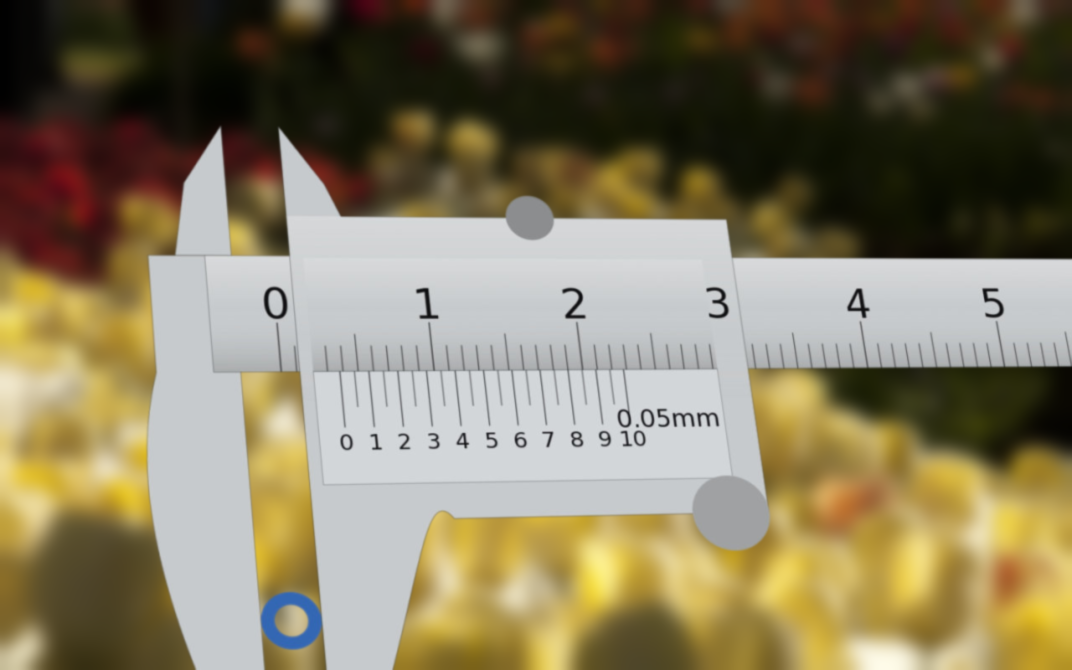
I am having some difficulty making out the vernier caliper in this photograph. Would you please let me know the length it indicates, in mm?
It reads 3.8 mm
